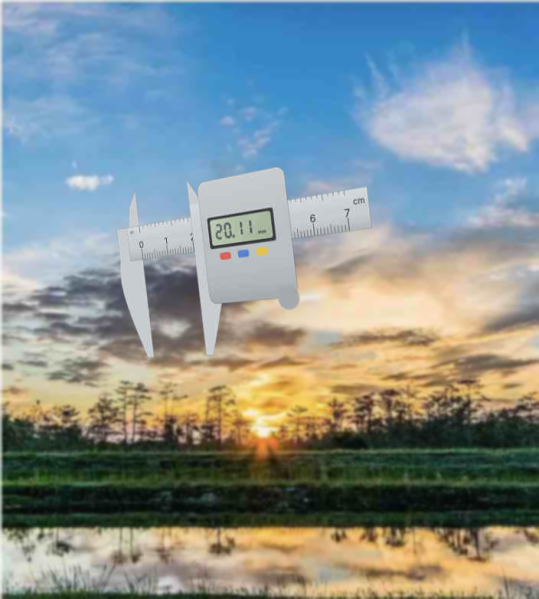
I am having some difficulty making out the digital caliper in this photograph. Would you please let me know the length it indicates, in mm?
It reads 20.11 mm
